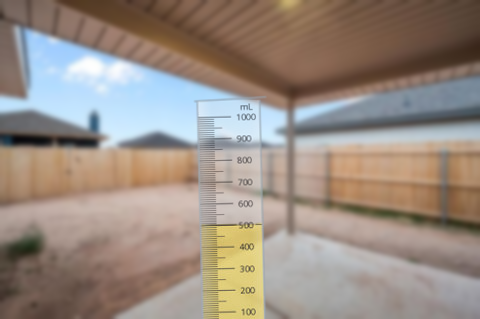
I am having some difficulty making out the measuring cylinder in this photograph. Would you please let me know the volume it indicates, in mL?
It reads 500 mL
